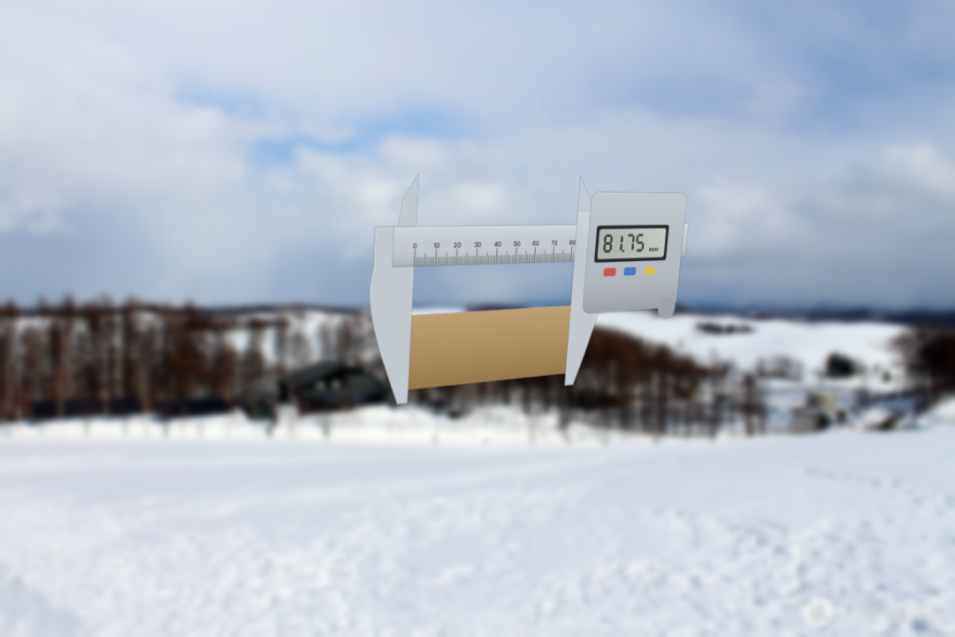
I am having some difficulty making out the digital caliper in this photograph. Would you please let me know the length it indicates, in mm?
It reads 81.75 mm
